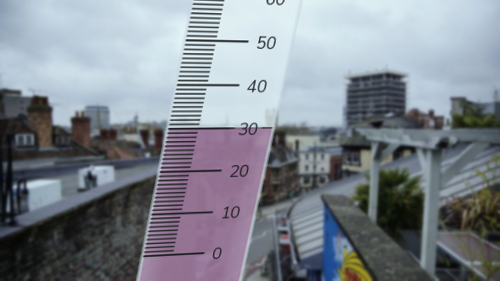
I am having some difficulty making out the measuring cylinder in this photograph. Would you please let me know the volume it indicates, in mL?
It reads 30 mL
